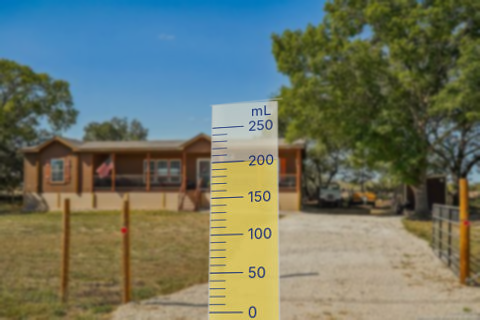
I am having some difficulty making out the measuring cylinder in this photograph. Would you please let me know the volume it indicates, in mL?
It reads 200 mL
